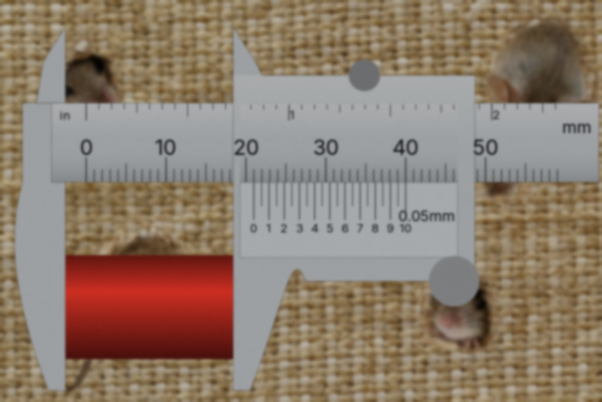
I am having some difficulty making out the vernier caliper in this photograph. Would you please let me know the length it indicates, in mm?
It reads 21.0 mm
